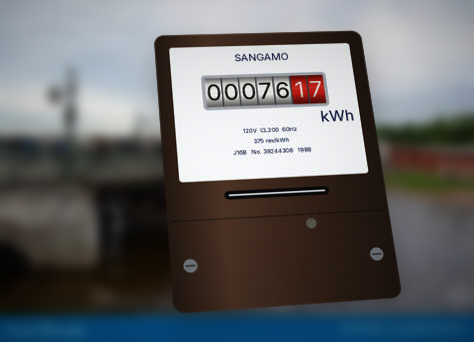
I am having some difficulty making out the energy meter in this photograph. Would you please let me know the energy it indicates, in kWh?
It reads 76.17 kWh
